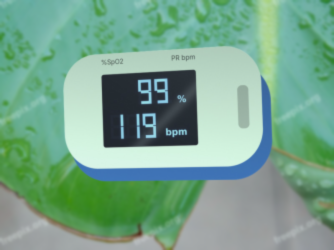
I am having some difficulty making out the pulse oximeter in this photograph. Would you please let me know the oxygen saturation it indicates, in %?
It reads 99 %
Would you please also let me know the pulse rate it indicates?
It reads 119 bpm
